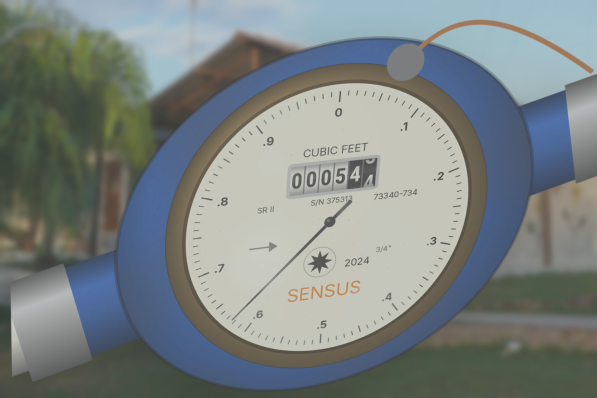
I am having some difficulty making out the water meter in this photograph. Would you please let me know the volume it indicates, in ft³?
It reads 543.62 ft³
